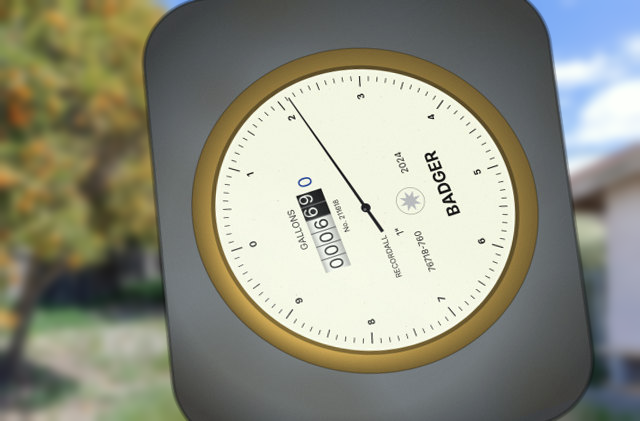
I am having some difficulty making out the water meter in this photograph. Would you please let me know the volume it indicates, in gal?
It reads 6692.1 gal
